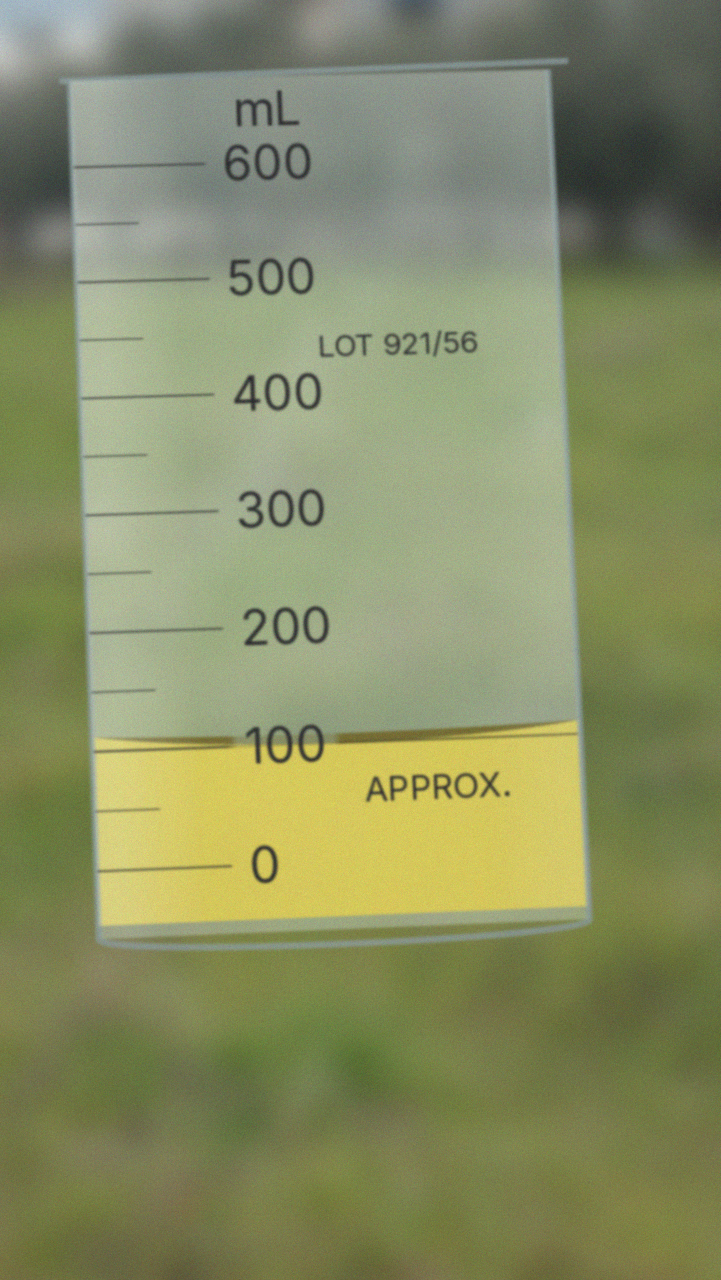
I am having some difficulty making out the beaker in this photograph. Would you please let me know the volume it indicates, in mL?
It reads 100 mL
